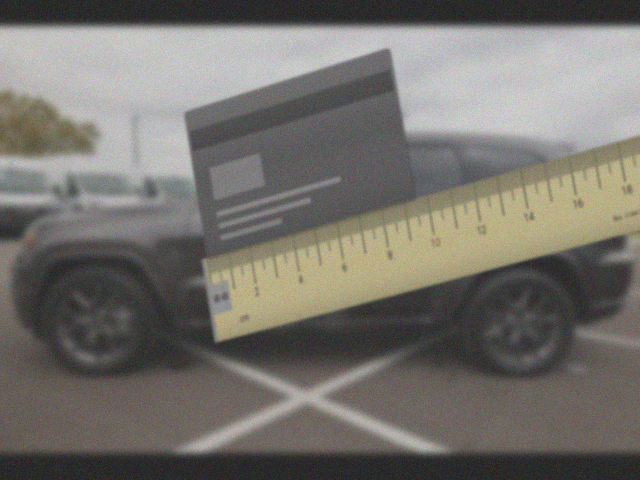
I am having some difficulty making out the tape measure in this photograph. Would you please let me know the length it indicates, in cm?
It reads 9.5 cm
